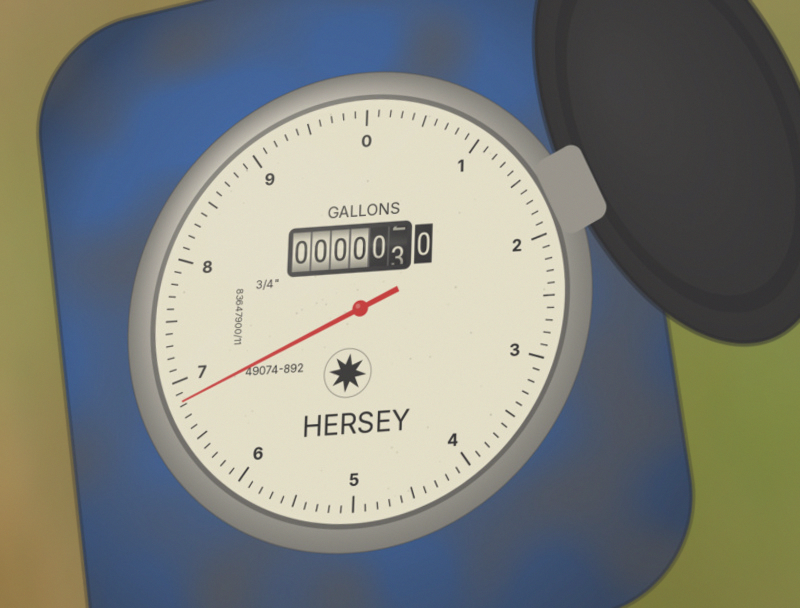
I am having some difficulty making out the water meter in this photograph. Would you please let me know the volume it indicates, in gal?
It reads 26.8 gal
